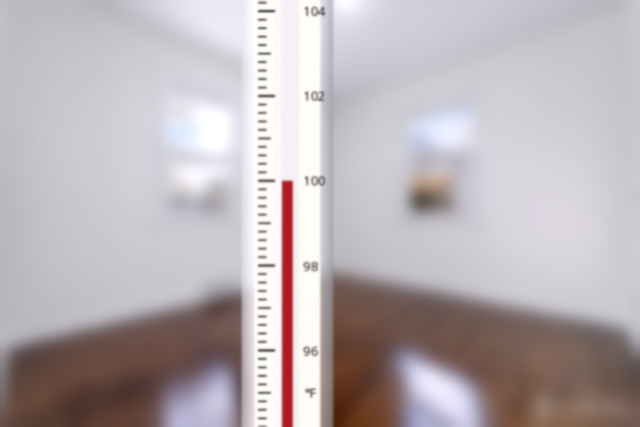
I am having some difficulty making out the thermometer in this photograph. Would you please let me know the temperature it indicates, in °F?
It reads 100 °F
